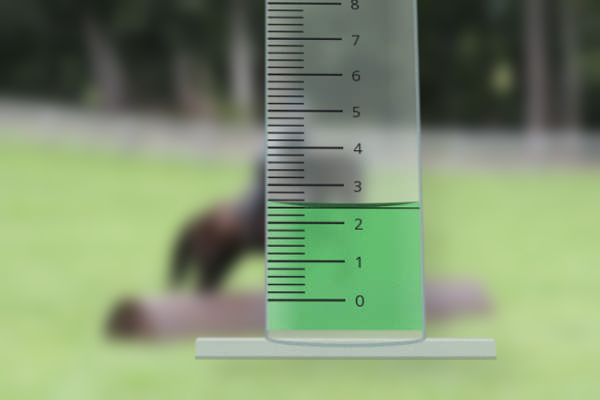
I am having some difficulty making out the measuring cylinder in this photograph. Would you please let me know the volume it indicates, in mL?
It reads 2.4 mL
